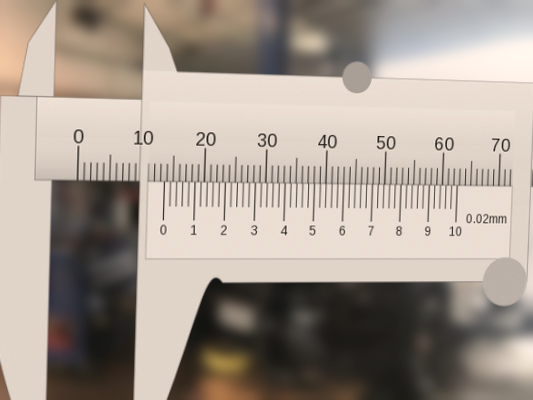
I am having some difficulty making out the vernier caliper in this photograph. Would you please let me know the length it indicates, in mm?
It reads 13.6 mm
